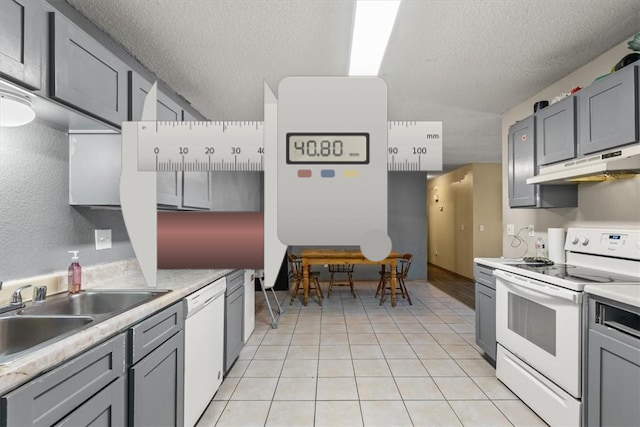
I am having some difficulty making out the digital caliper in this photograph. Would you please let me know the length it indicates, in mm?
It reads 40.80 mm
